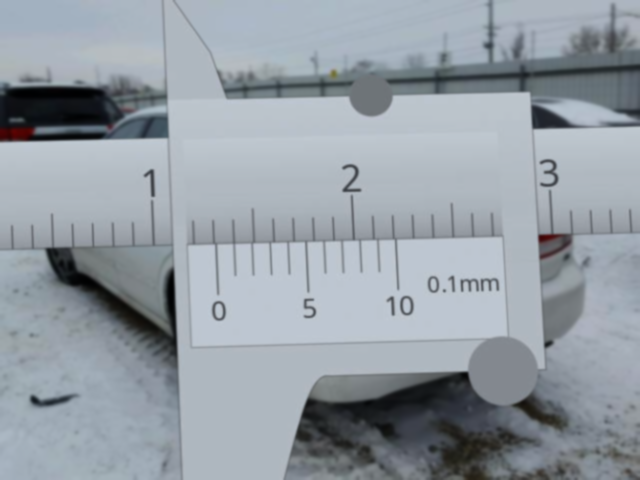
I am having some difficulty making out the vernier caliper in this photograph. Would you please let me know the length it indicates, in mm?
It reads 13.1 mm
